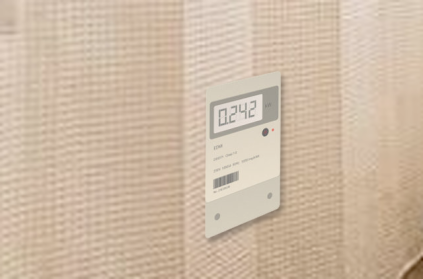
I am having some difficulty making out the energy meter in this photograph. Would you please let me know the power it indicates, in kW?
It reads 0.242 kW
